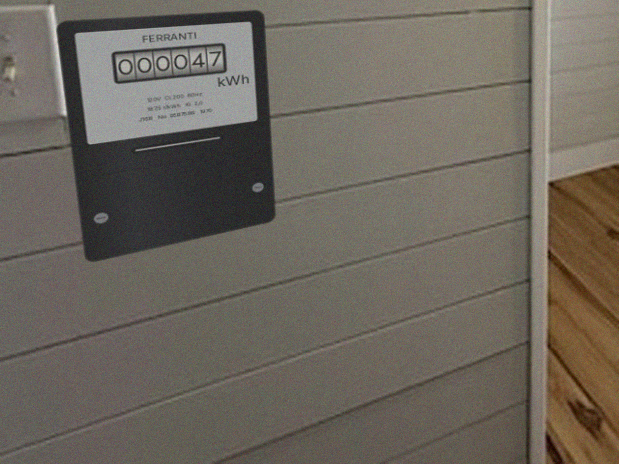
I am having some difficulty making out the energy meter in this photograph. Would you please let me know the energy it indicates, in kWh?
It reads 47 kWh
